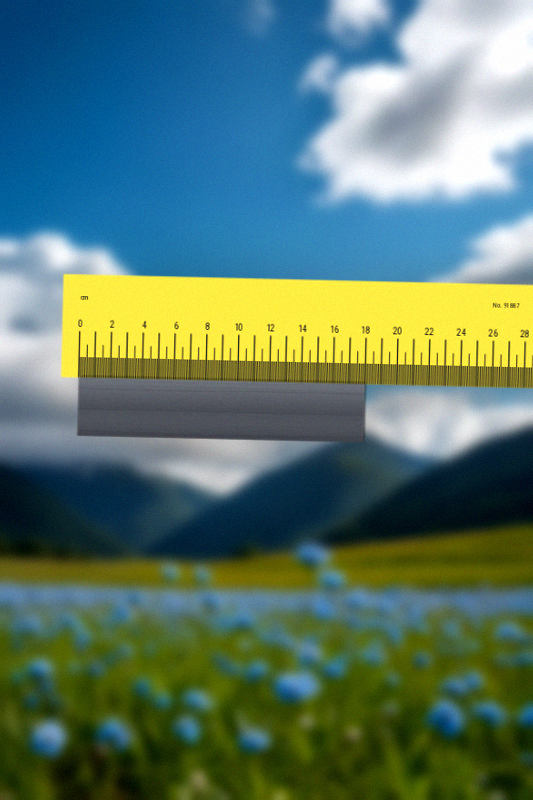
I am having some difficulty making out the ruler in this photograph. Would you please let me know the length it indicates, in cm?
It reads 18 cm
